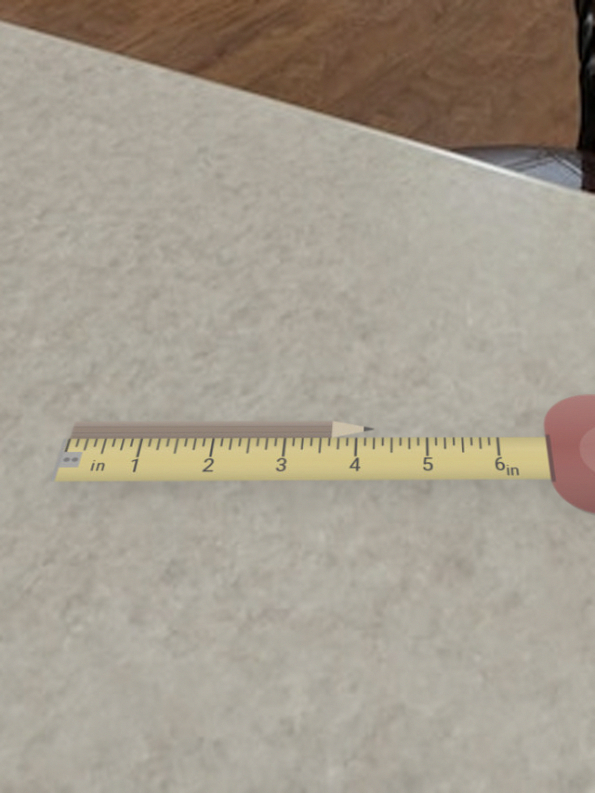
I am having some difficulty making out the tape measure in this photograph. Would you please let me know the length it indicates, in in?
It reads 4.25 in
